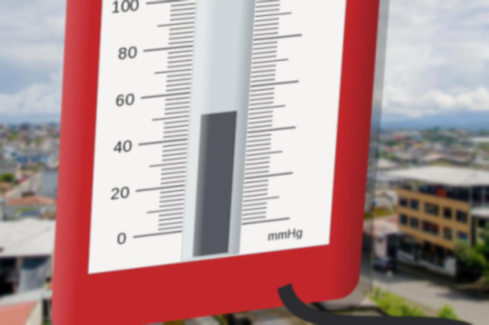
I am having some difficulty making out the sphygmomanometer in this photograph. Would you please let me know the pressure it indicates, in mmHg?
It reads 50 mmHg
